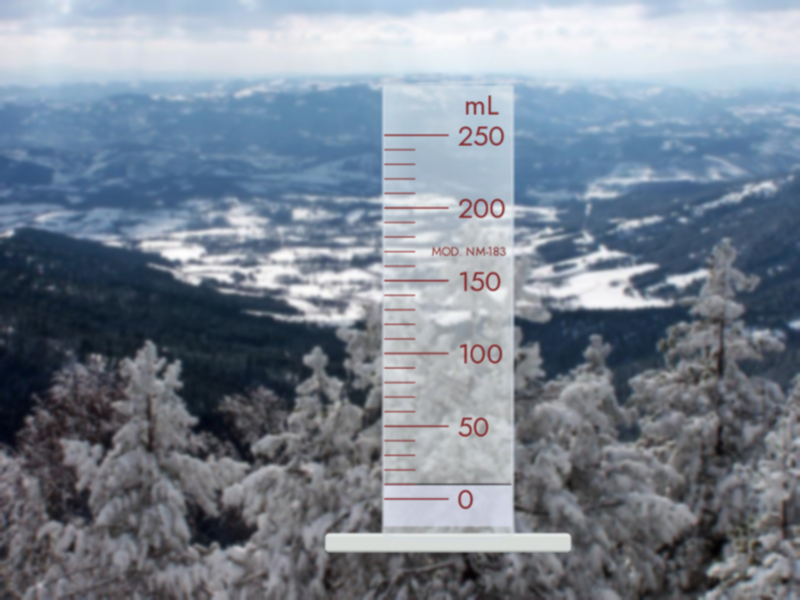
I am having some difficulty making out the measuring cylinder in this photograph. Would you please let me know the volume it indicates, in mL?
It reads 10 mL
